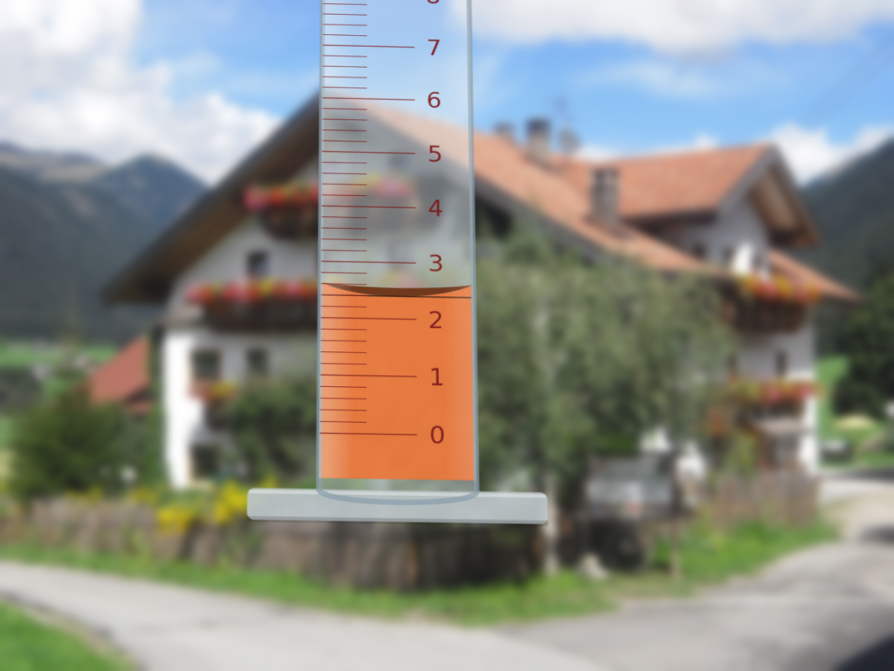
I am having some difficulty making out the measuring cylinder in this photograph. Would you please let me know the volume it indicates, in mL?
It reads 2.4 mL
